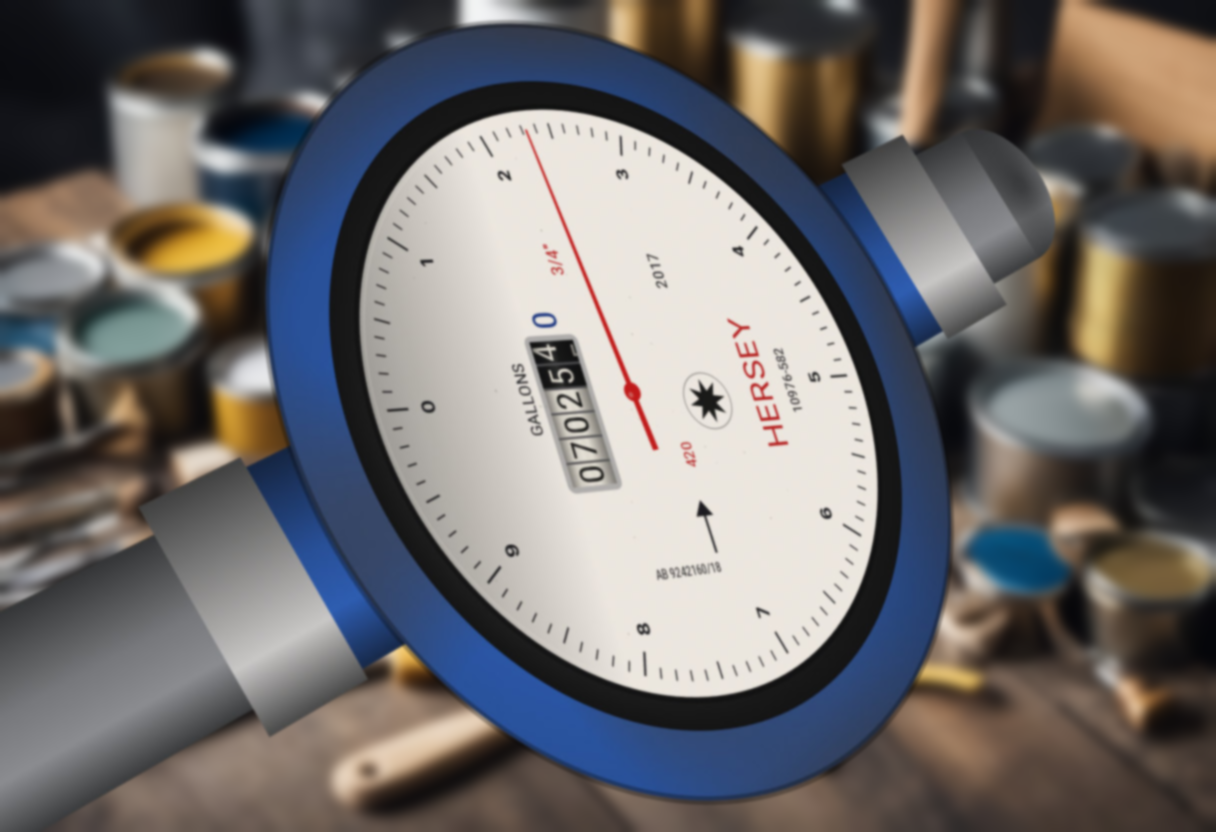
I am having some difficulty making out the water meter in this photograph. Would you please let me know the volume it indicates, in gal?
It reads 702542.3 gal
